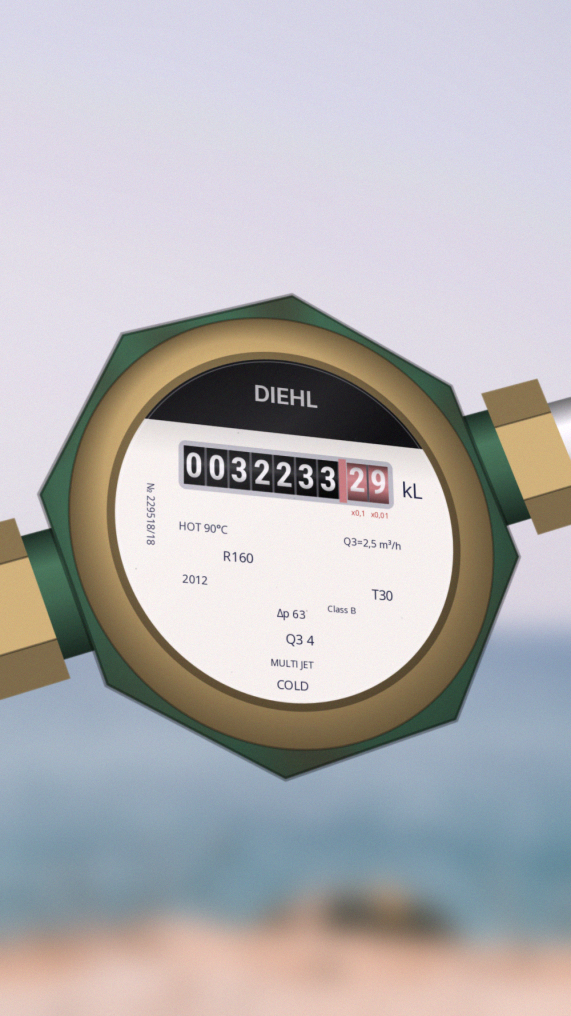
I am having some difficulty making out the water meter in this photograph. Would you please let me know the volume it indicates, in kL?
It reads 32233.29 kL
